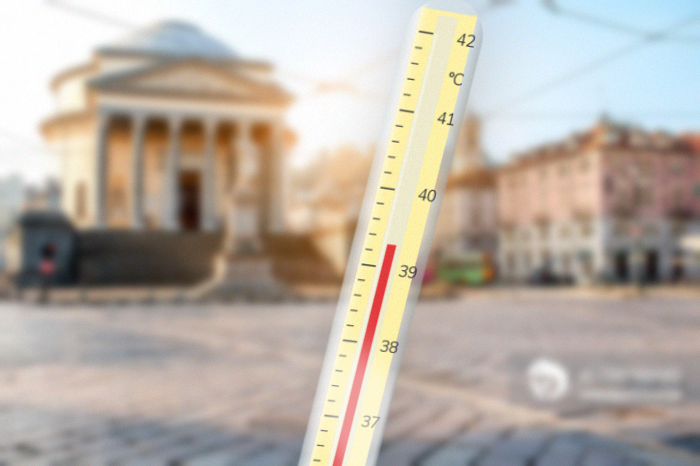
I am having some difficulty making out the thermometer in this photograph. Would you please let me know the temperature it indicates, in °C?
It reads 39.3 °C
